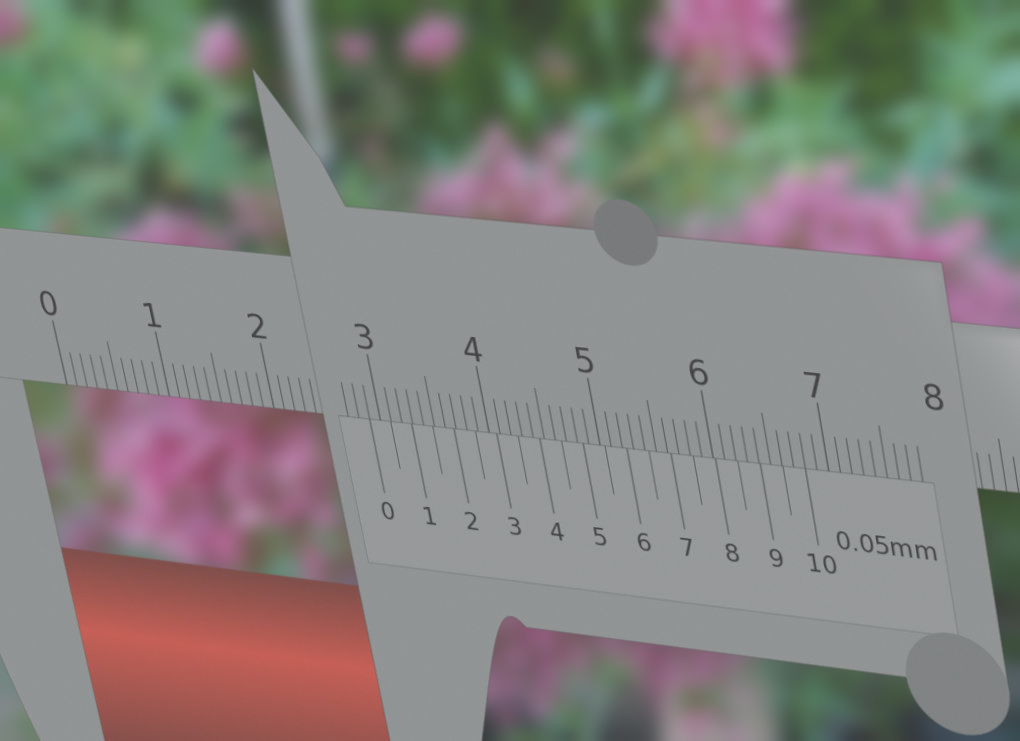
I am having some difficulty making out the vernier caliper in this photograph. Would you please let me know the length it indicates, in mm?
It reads 29.0 mm
